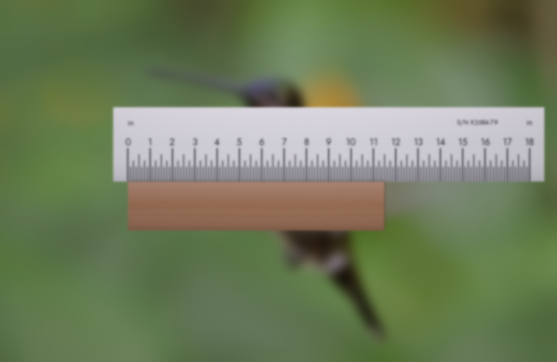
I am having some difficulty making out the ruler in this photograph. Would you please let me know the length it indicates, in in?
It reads 11.5 in
